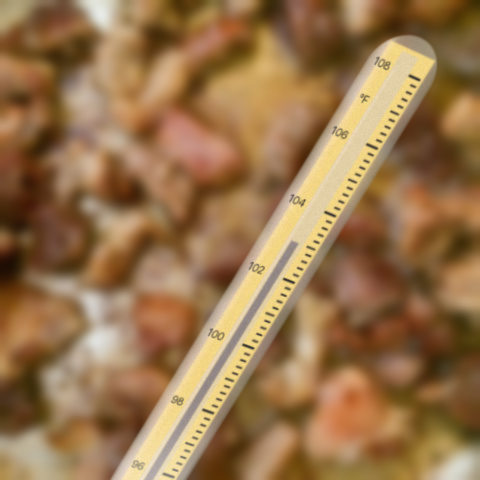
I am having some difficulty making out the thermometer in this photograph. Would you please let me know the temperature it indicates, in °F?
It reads 103 °F
